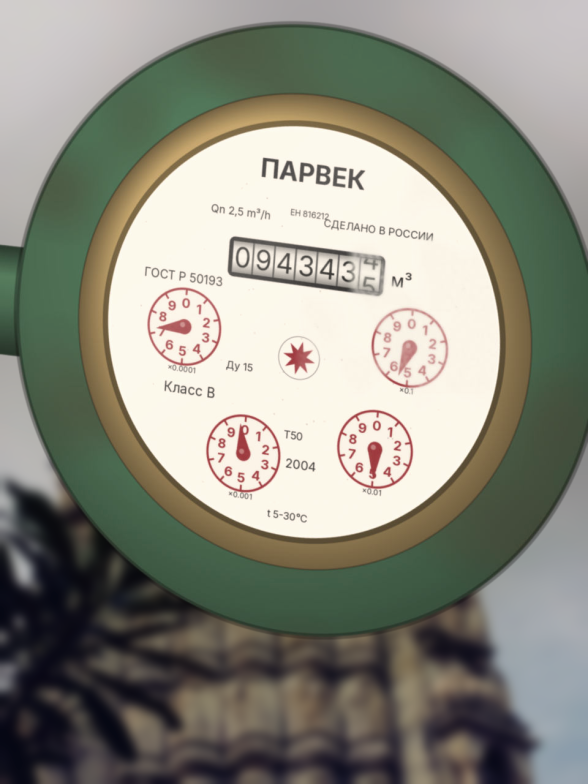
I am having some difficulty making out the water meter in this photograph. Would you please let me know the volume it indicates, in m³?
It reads 943434.5497 m³
